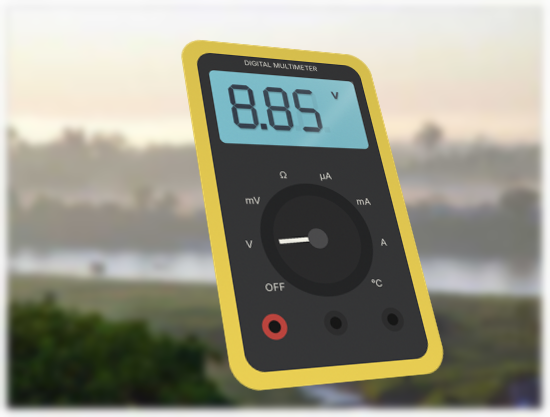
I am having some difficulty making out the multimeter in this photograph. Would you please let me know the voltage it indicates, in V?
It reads 8.85 V
